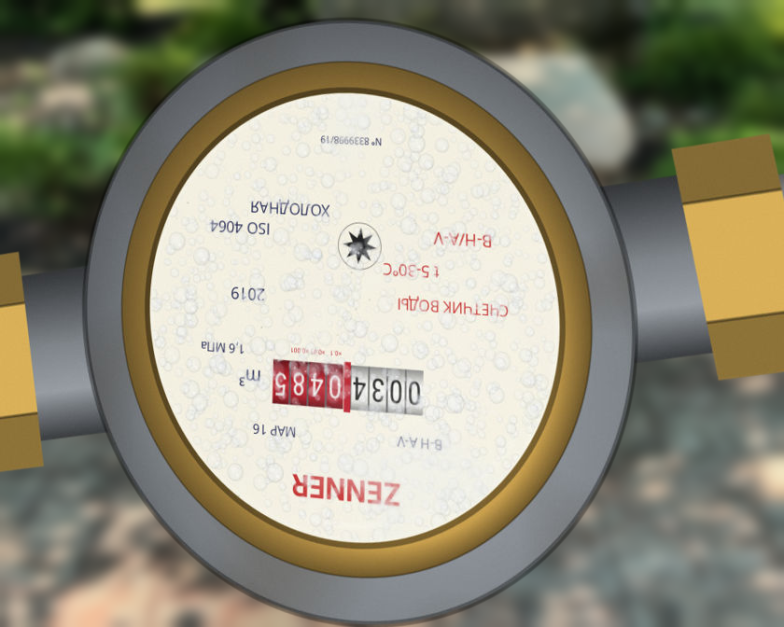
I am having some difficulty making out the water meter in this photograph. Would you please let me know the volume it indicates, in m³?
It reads 34.0485 m³
